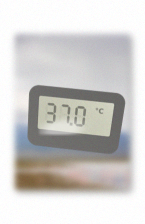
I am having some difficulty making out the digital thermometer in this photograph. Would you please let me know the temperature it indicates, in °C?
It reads 37.0 °C
